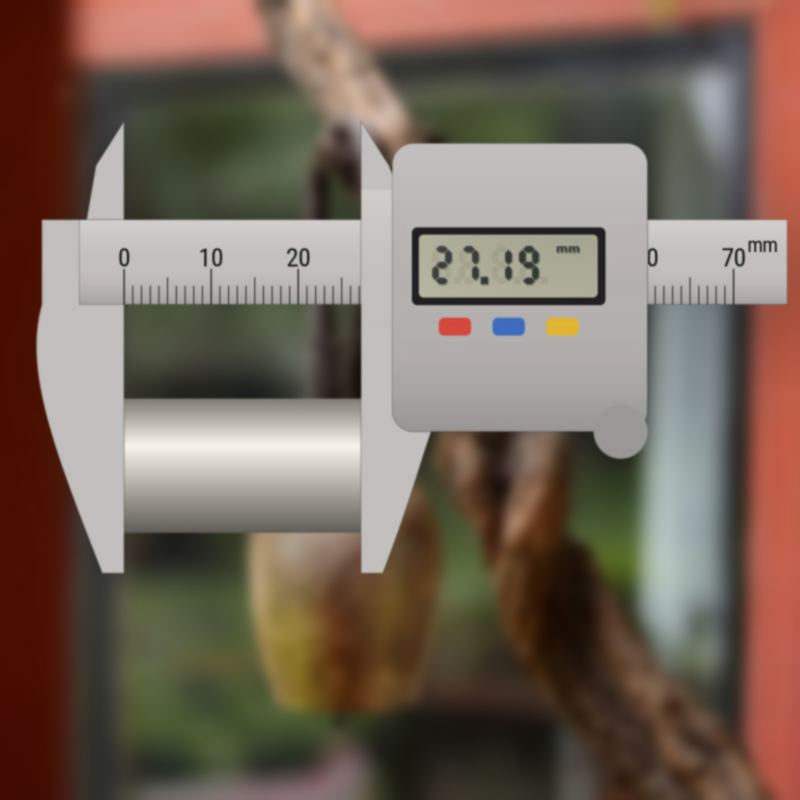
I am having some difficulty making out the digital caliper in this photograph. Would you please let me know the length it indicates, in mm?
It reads 27.19 mm
